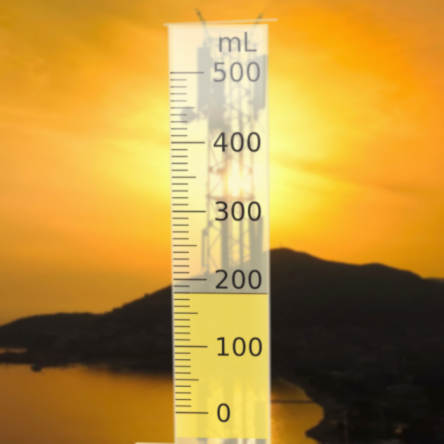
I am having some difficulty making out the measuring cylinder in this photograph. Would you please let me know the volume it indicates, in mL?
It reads 180 mL
